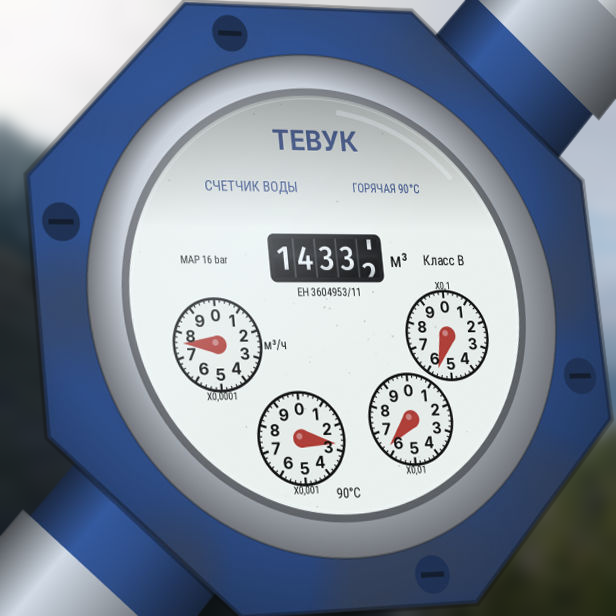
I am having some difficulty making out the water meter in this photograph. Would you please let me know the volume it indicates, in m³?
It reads 14331.5627 m³
